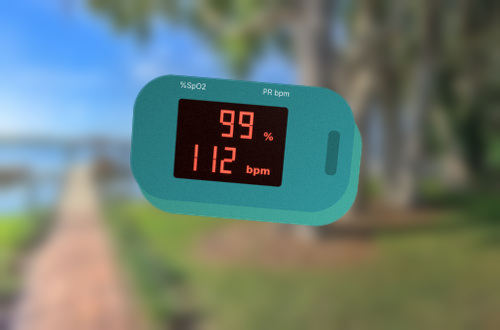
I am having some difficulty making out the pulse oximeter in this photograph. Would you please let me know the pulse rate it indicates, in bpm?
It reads 112 bpm
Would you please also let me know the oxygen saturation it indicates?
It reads 99 %
